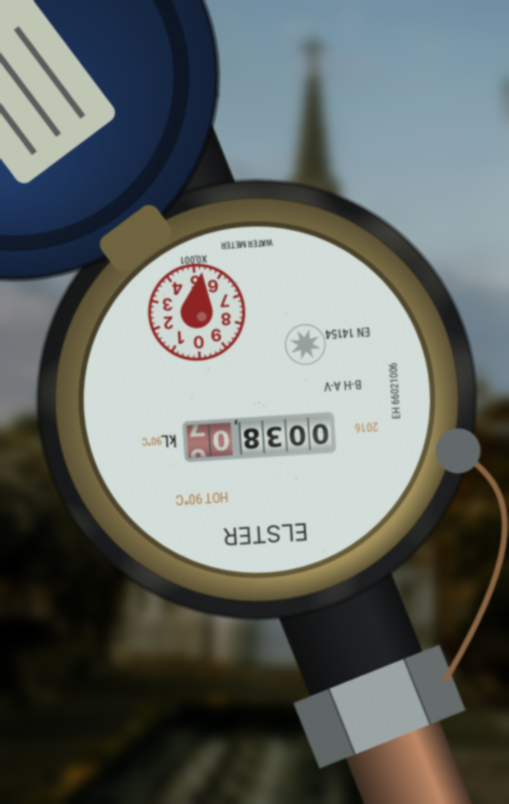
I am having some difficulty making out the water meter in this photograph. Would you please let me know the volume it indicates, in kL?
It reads 38.065 kL
